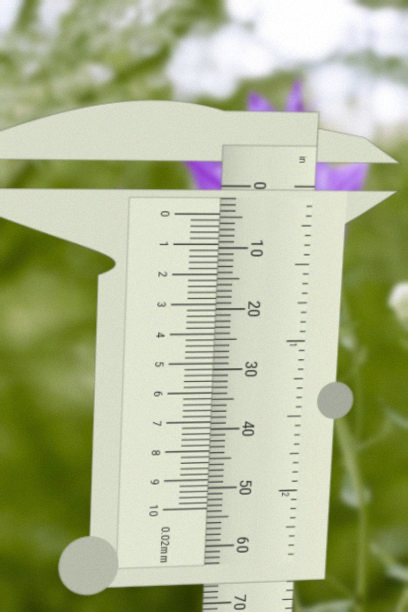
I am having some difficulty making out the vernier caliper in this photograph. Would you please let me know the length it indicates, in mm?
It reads 4.5 mm
